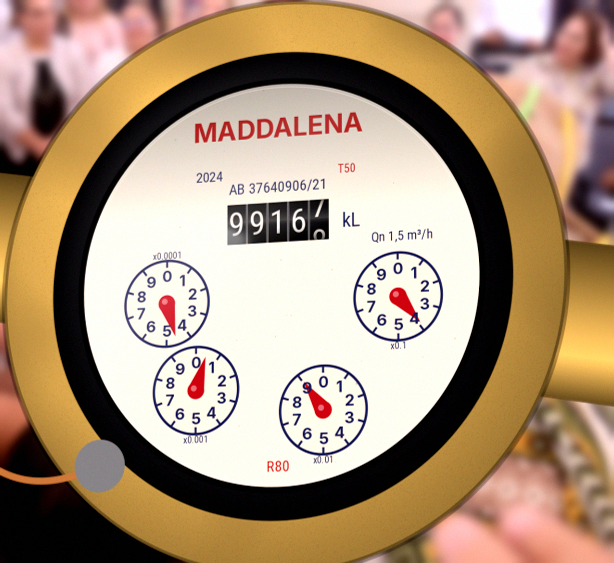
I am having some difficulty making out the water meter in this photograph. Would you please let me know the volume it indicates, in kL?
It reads 99167.3904 kL
